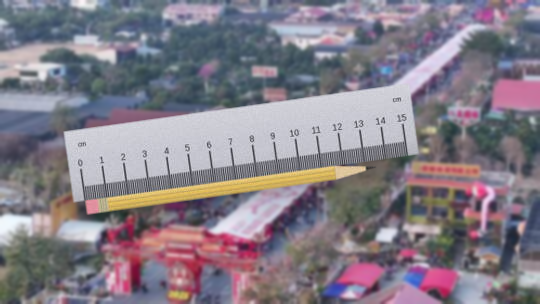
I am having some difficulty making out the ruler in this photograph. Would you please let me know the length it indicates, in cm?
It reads 13.5 cm
